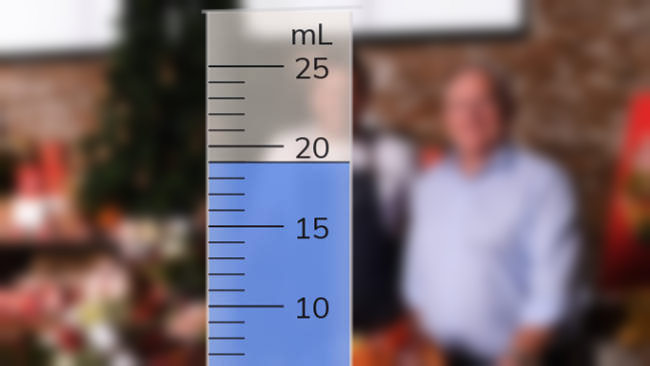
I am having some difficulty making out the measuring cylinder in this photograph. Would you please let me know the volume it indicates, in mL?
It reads 19 mL
